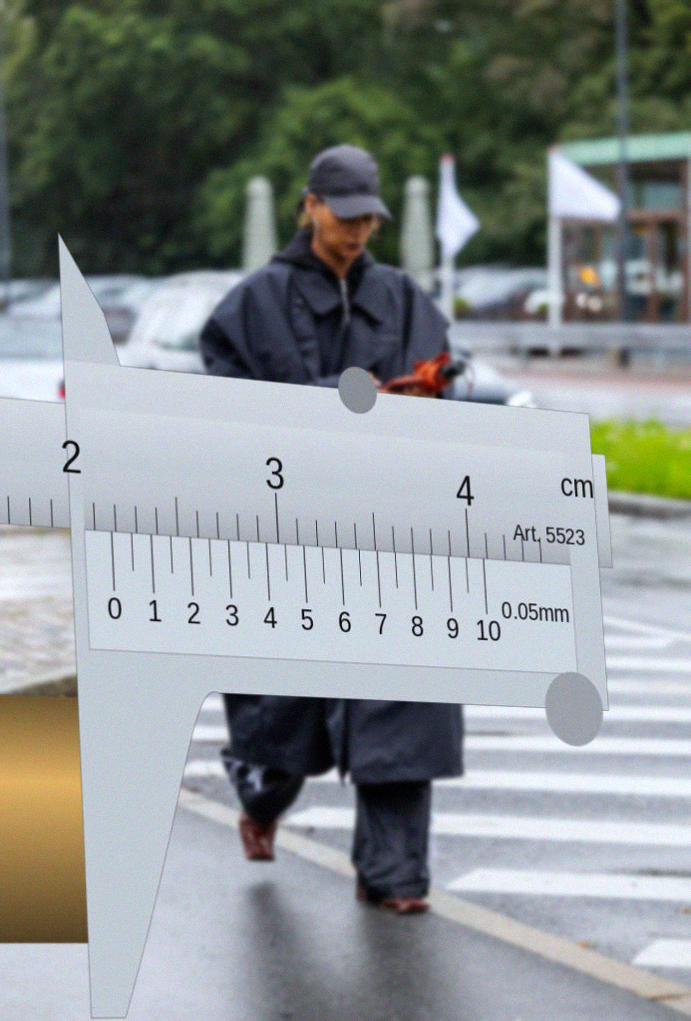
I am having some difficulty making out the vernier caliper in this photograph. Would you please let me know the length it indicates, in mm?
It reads 21.8 mm
